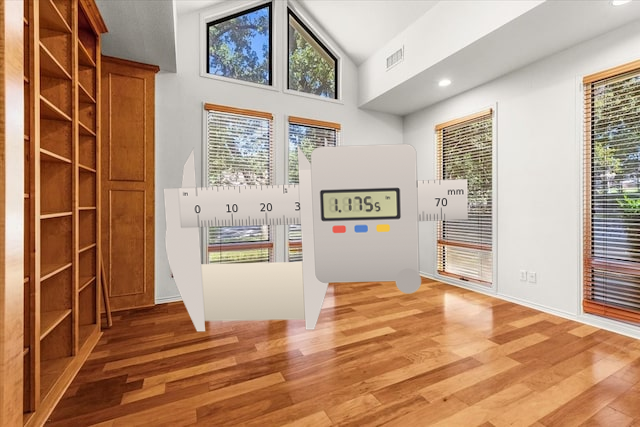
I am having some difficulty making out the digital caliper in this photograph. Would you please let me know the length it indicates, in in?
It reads 1.1755 in
